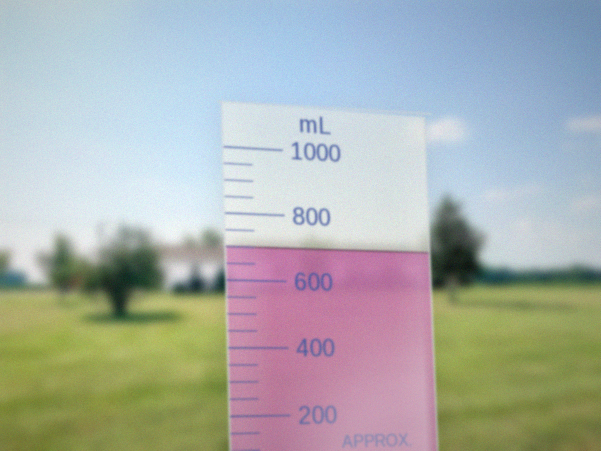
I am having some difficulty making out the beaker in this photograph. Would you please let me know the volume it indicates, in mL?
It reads 700 mL
